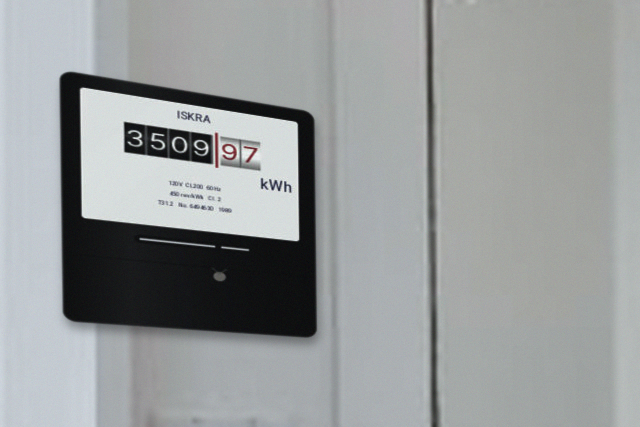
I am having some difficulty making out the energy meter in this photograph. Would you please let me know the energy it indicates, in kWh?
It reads 3509.97 kWh
